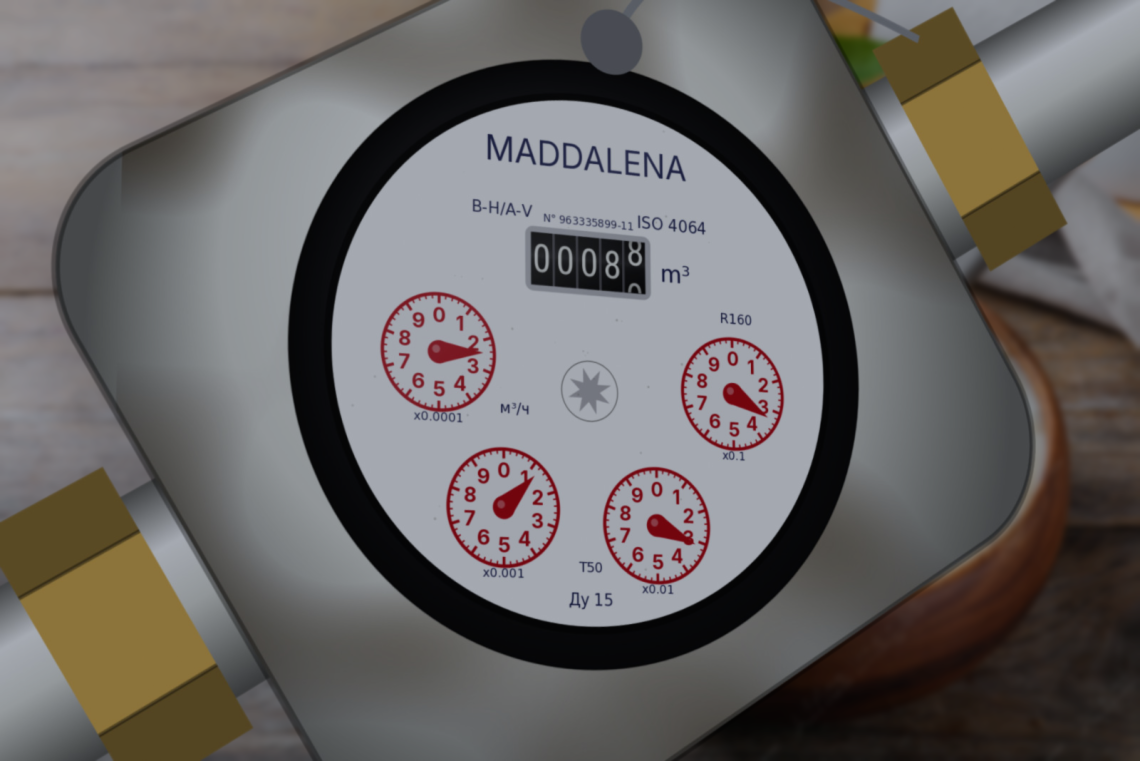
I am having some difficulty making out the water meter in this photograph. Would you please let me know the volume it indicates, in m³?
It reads 88.3312 m³
